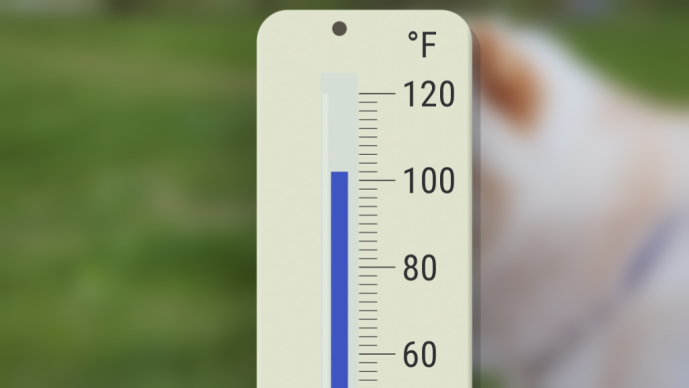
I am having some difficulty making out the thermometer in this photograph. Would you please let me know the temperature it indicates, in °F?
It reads 102 °F
